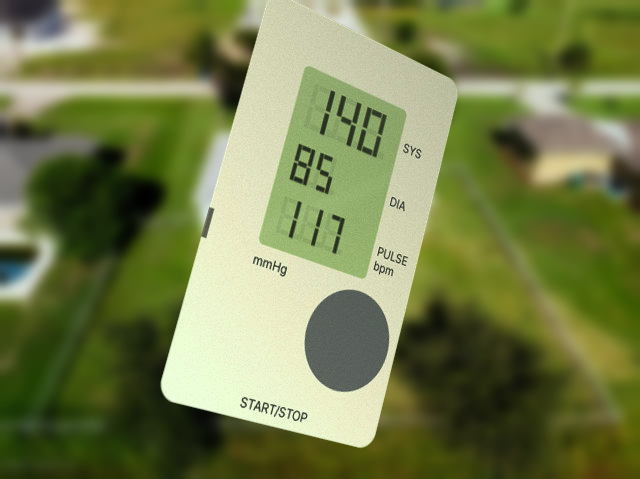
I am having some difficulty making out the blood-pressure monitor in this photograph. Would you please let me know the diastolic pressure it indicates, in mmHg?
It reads 85 mmHg
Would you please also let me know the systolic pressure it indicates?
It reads 140 mmHg
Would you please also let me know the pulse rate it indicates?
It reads 117 bpm
